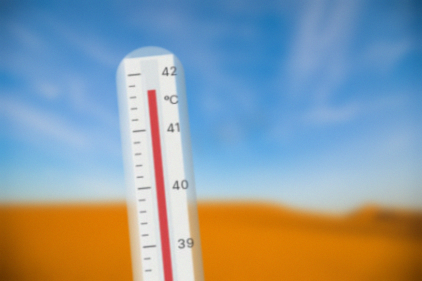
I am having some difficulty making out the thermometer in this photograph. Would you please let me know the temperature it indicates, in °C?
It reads 41.7 °C
